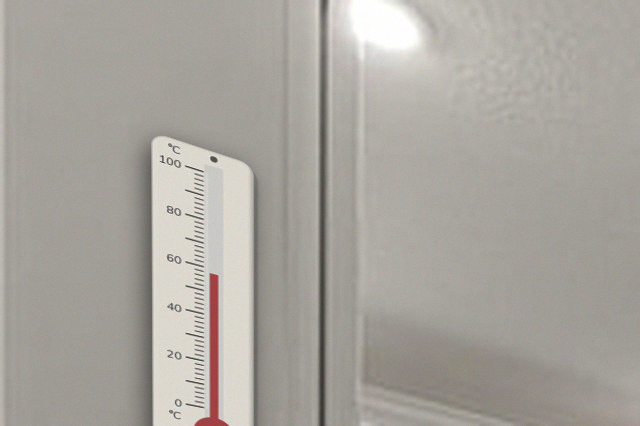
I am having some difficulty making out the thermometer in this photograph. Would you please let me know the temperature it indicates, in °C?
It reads 58 °C
